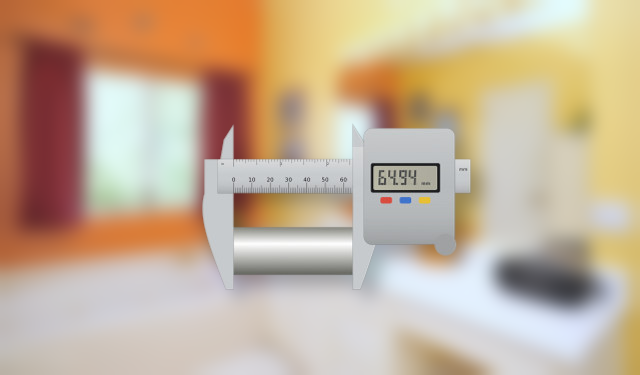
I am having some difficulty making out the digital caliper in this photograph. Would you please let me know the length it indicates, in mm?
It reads 64.94 mm
